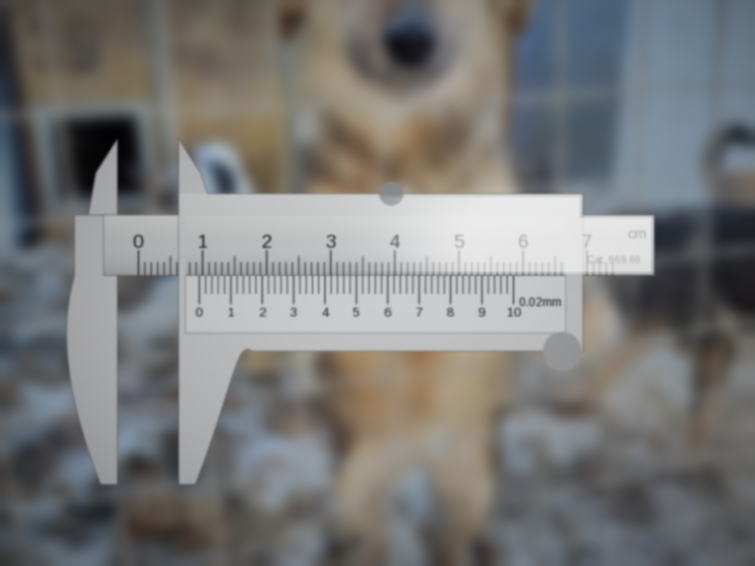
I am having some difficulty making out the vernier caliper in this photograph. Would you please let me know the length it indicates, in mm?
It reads 9.5 mm
